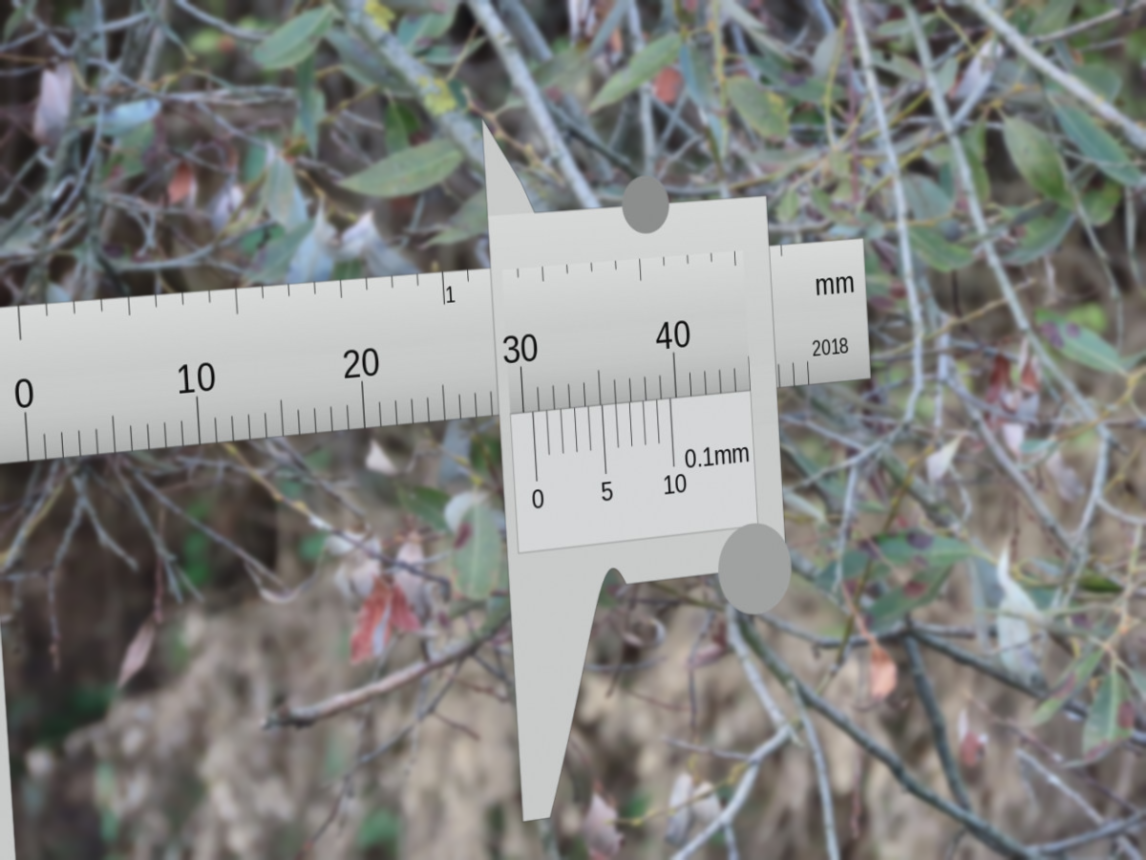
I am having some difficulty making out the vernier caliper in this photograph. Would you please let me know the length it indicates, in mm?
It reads 30.6 mm
